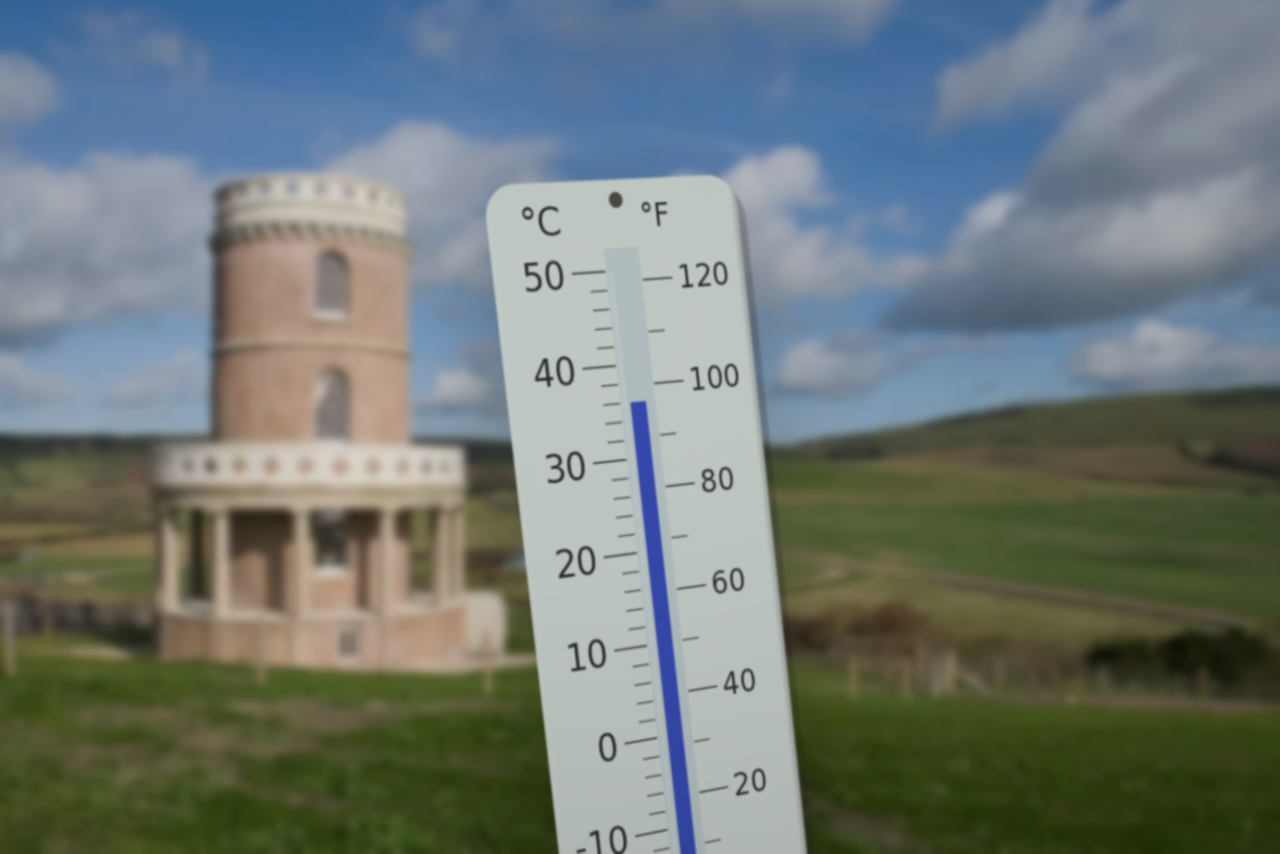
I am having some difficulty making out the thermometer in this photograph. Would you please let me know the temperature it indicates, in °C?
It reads 36 °C
